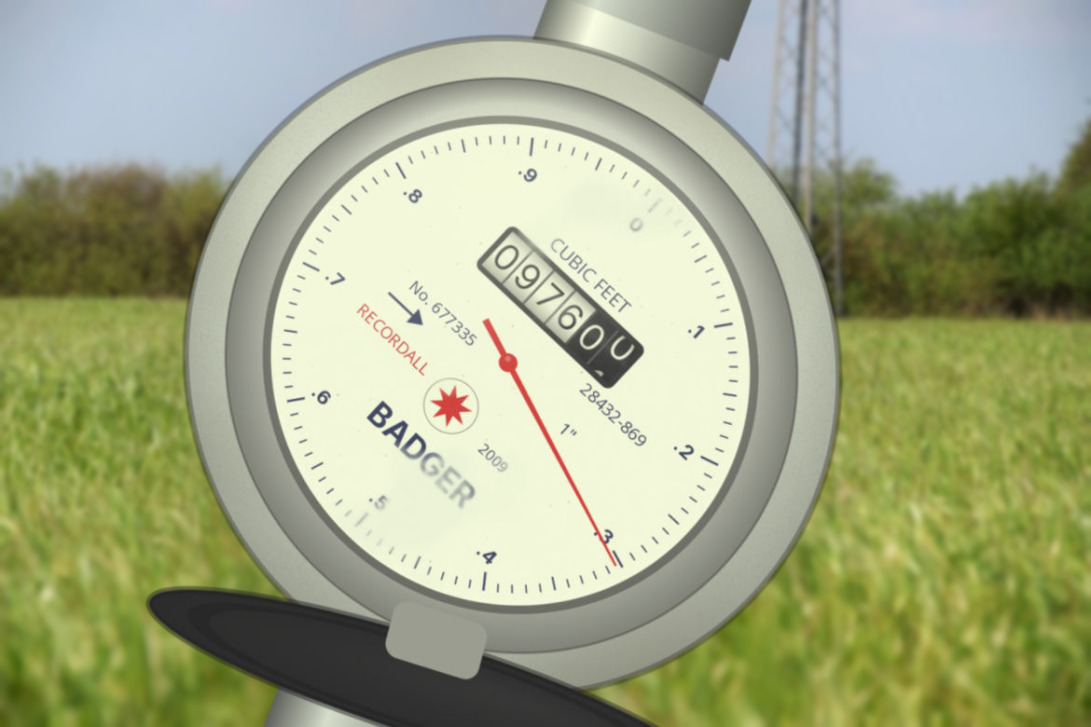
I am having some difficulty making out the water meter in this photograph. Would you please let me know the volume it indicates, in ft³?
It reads 97600.30 ft³
